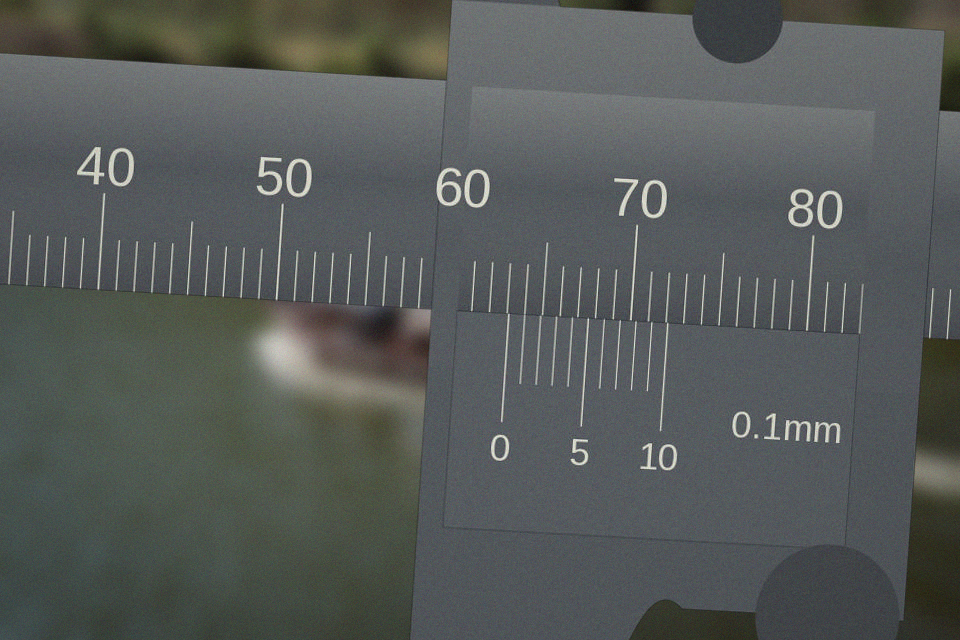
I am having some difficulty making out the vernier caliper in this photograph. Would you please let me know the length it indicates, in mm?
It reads 63.1 mm
